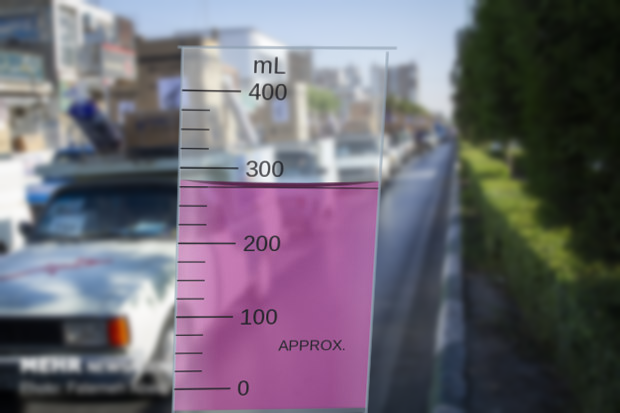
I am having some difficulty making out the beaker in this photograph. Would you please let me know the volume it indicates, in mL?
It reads 275 mL
